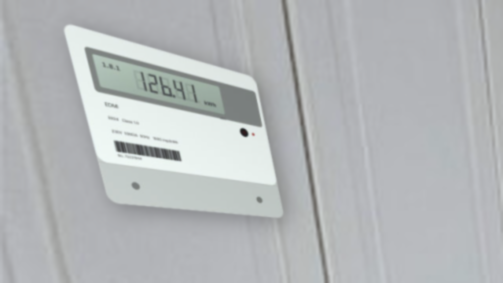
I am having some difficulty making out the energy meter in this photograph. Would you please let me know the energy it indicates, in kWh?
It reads 126.41 kWh
